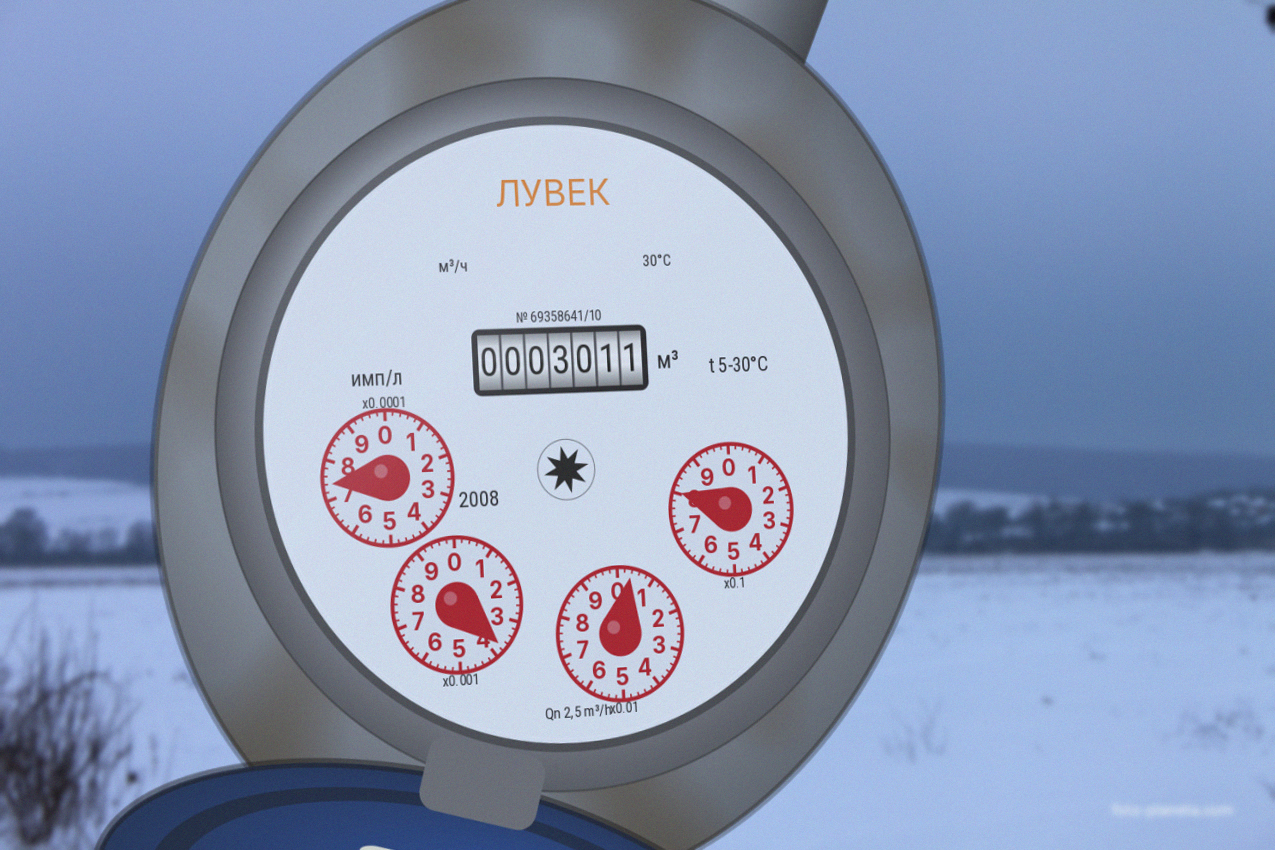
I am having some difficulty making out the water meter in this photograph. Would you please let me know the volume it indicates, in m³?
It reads 3011.8037 m³
